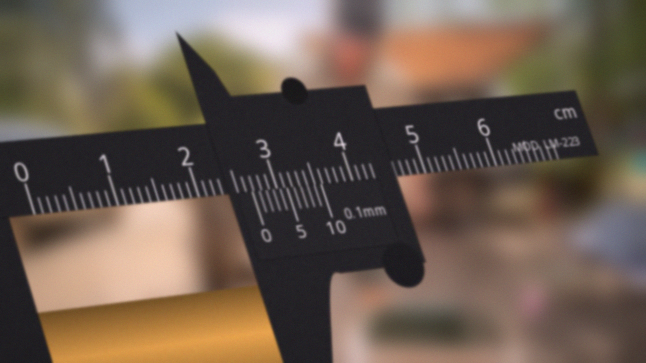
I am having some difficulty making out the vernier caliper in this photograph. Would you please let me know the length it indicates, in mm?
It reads 26.8 mm
